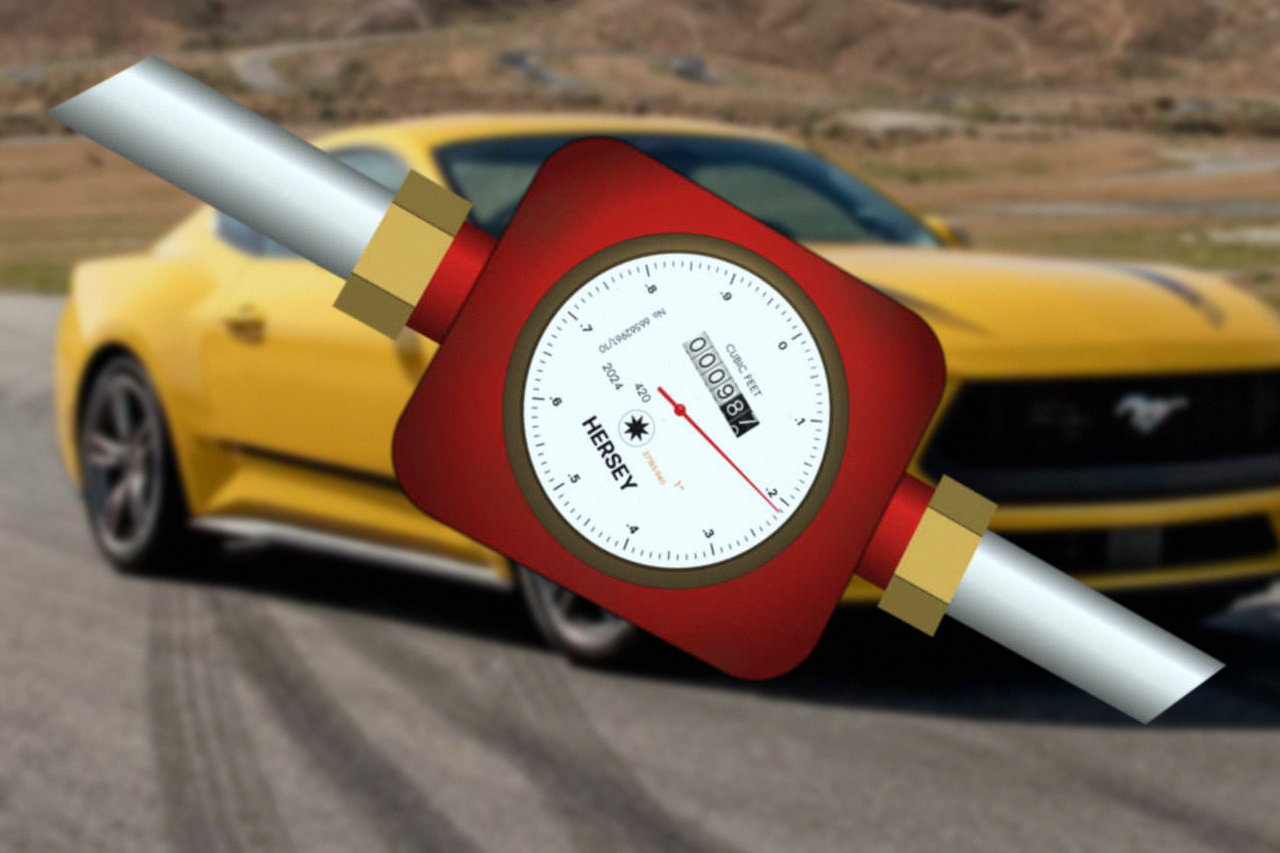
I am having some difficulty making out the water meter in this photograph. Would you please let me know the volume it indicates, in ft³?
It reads 987.21 ft³
